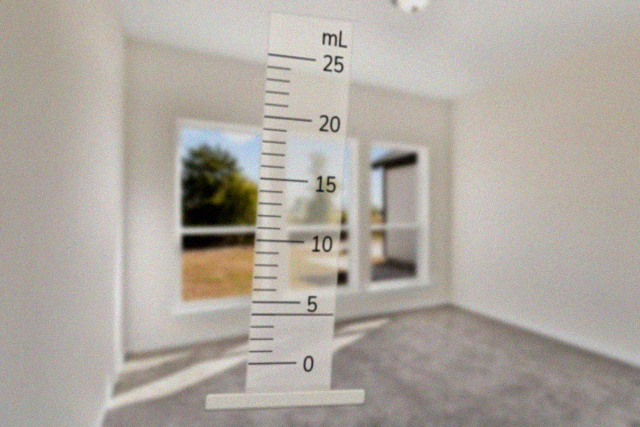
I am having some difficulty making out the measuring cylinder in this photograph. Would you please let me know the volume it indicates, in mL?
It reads 4 mL
